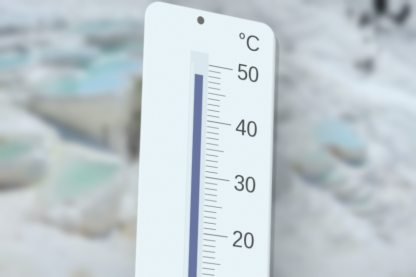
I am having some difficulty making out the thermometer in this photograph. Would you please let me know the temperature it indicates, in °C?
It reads 48 °C
